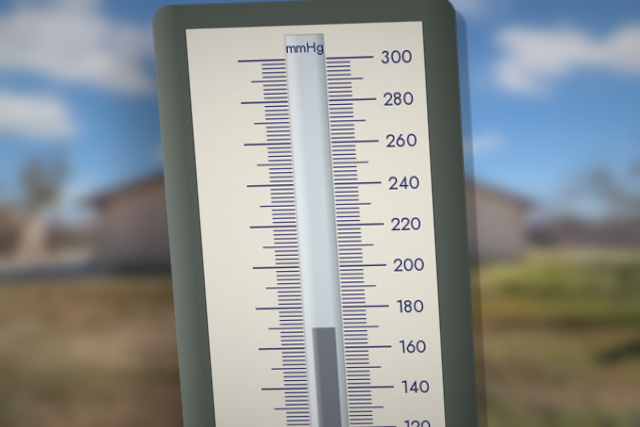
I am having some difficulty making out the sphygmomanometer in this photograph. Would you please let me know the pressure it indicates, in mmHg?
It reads 170 mmHg
